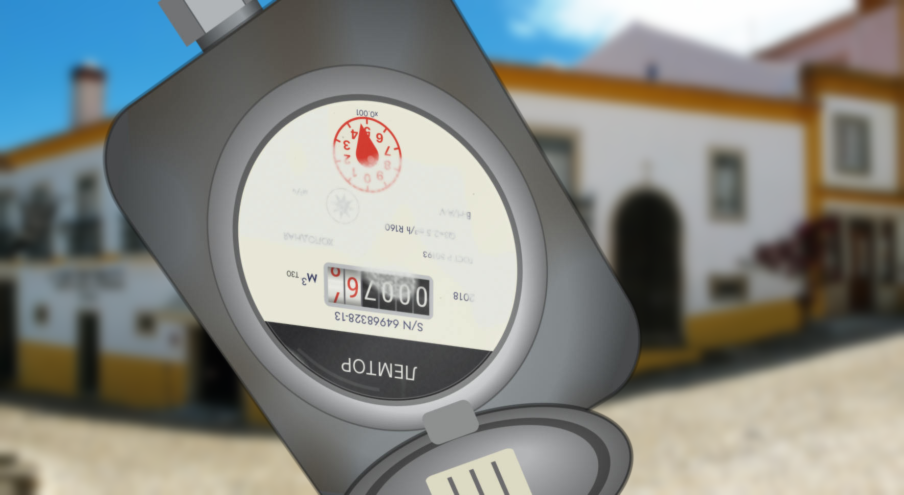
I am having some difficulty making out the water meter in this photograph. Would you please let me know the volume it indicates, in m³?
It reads 7.674 m³
